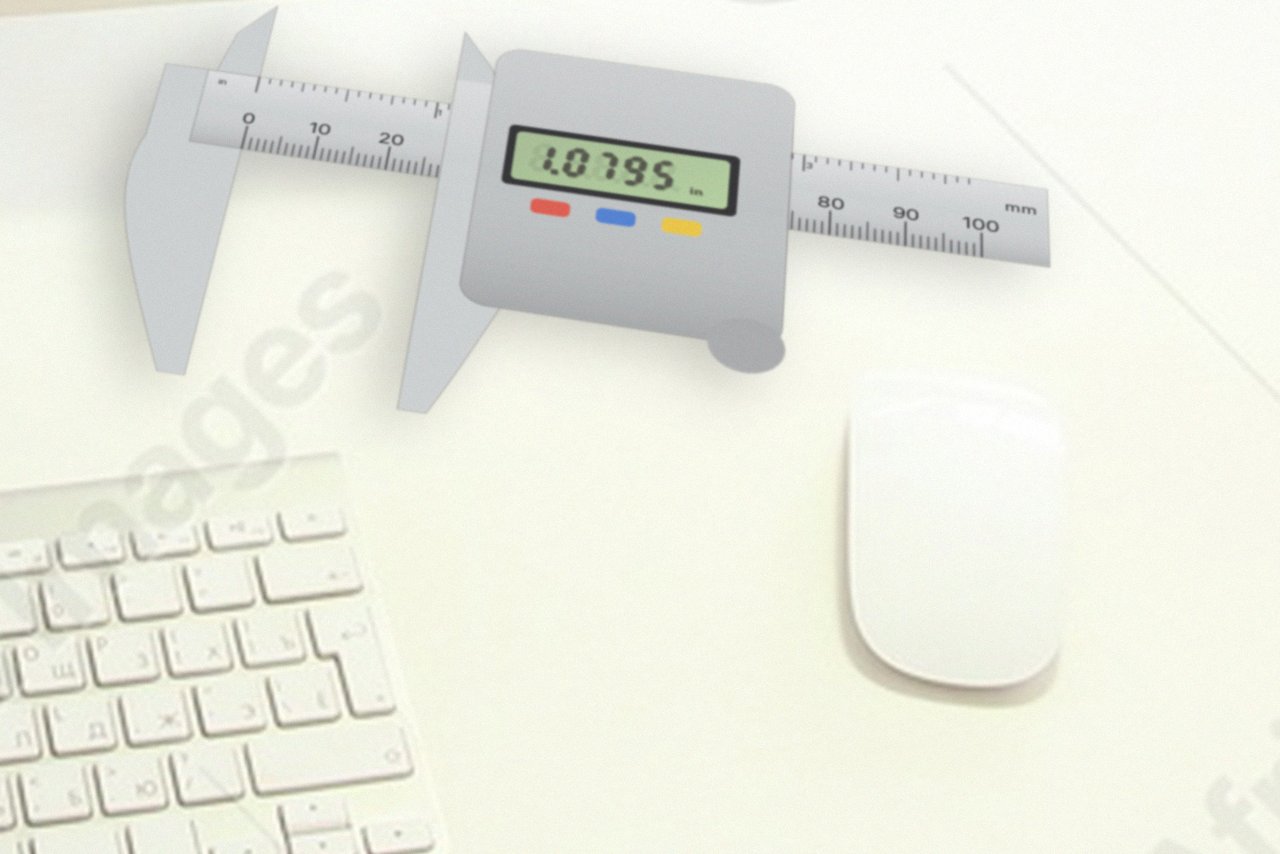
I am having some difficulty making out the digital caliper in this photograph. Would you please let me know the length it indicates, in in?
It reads 1.0795 in
